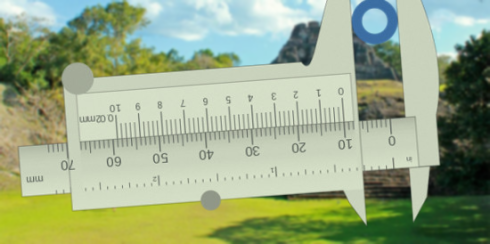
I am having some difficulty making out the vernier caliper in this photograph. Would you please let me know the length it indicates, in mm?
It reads 10.0 mm
